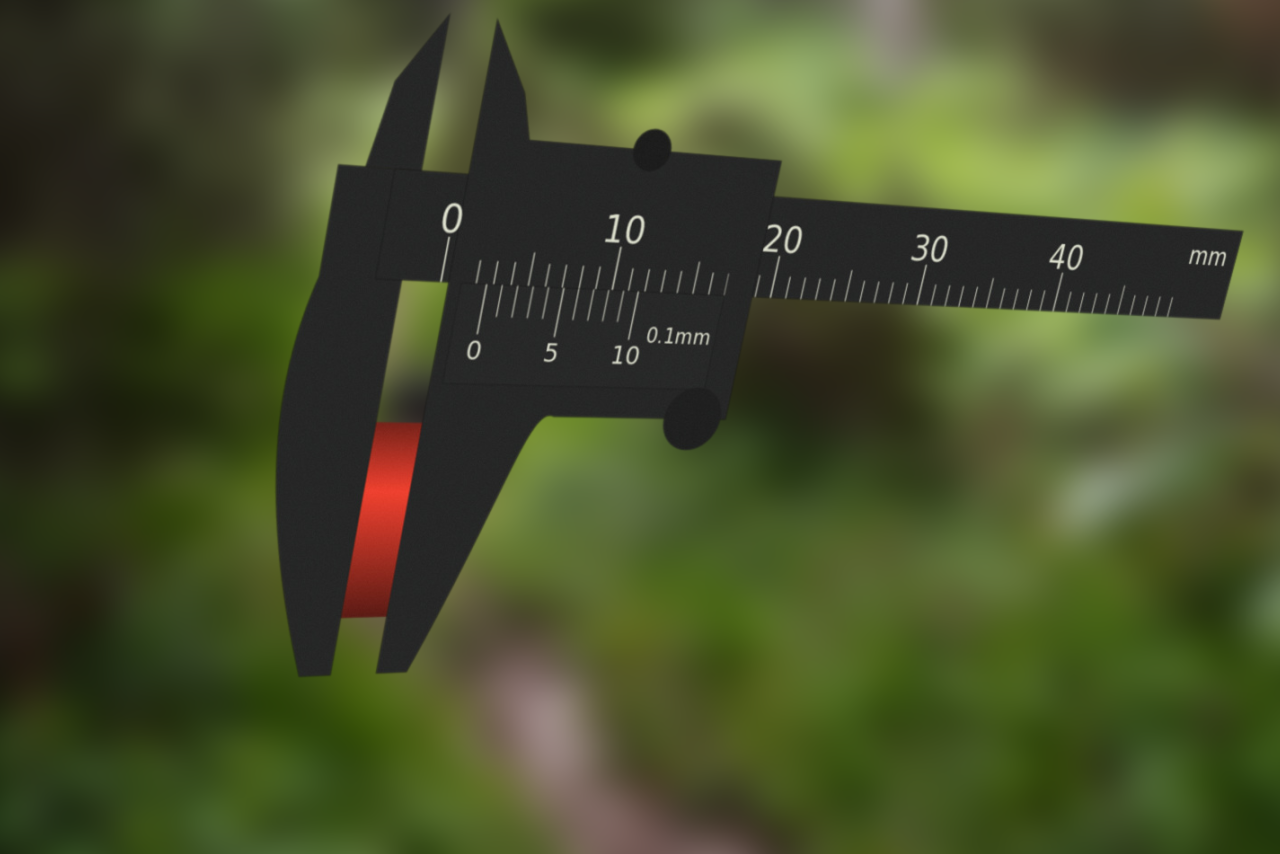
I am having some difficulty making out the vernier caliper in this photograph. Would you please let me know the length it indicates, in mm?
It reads 2.6 mm
